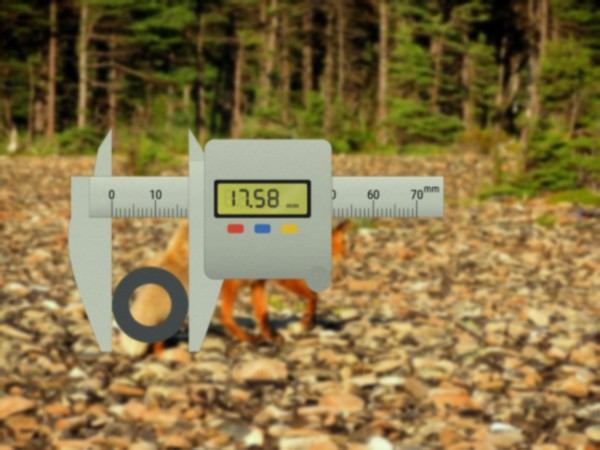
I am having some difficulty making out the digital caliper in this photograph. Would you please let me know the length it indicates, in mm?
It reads 17.58 mm
